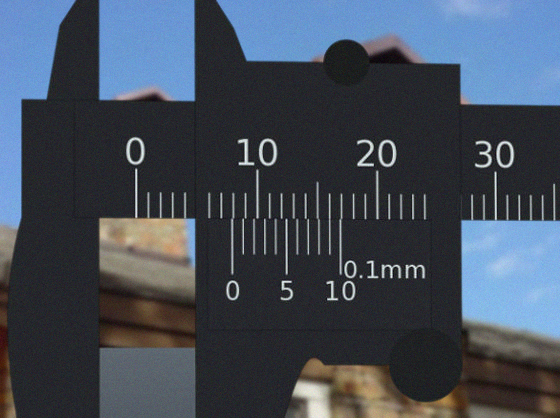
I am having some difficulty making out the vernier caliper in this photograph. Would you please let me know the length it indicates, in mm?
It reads 7.9 mm
